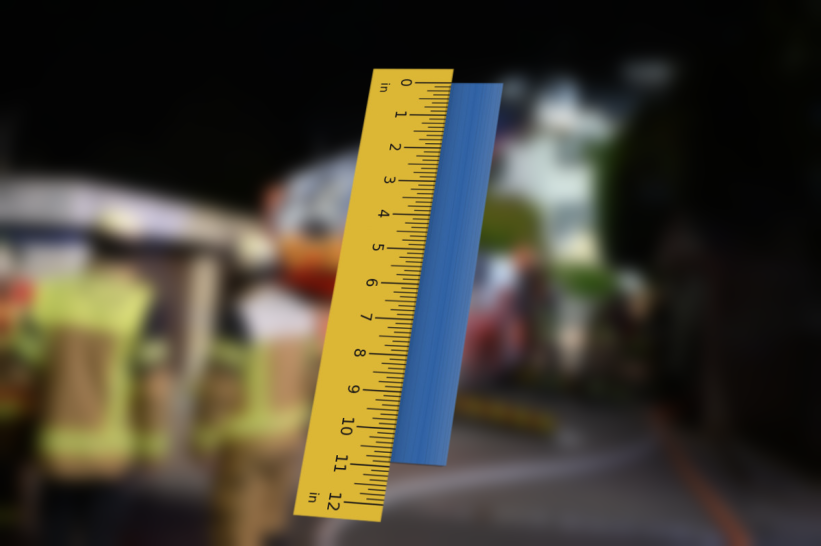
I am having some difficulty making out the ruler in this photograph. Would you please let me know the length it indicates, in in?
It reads 10.875 in
